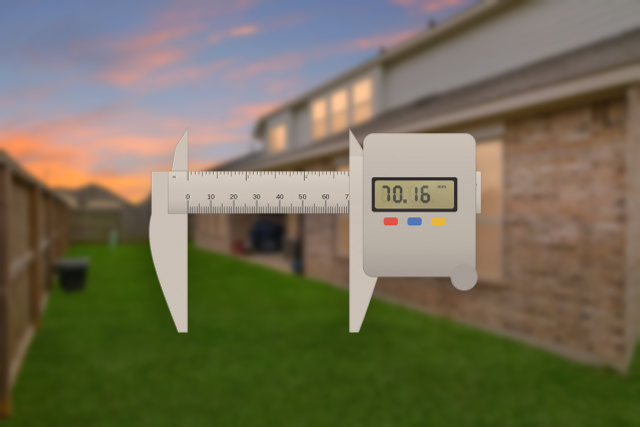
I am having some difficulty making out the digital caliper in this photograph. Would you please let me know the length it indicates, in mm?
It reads 70.16 mm
